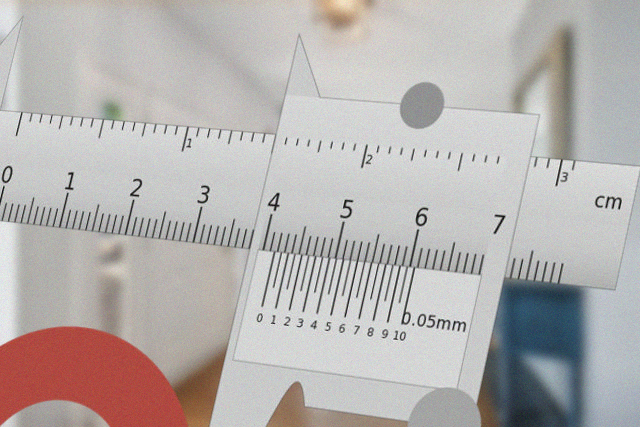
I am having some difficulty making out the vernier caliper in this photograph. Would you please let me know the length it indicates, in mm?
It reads 41.6 mm
